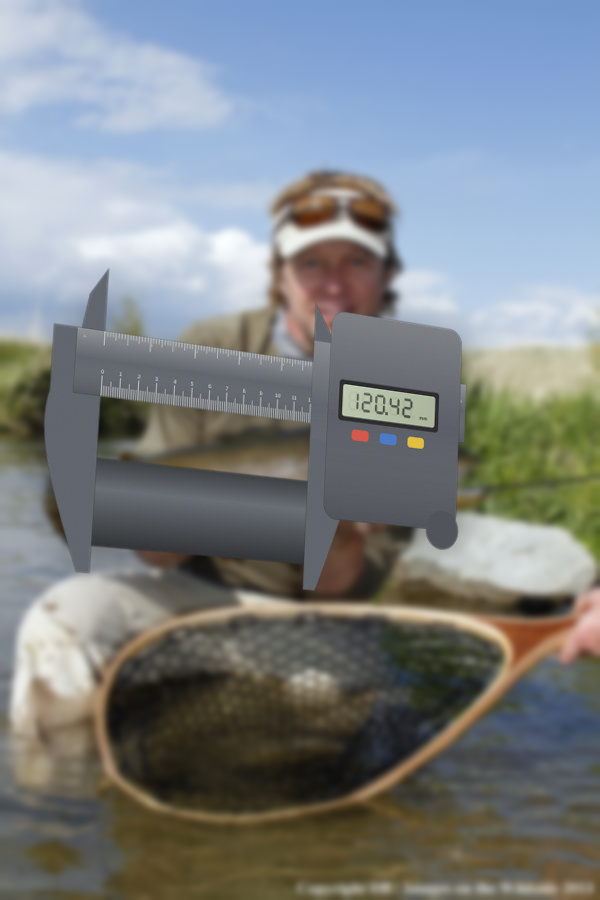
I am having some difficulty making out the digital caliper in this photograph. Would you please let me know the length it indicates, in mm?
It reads 120.42 mm
